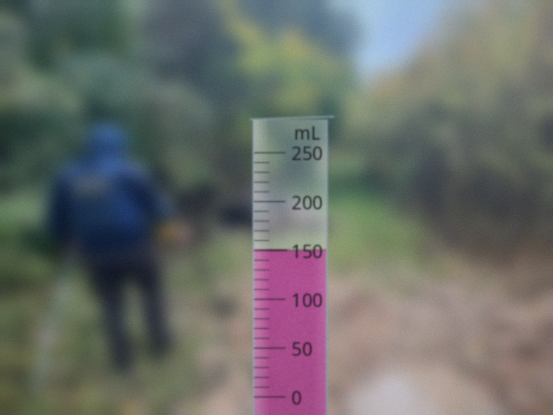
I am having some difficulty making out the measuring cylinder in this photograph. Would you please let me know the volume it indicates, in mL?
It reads 150 mL
